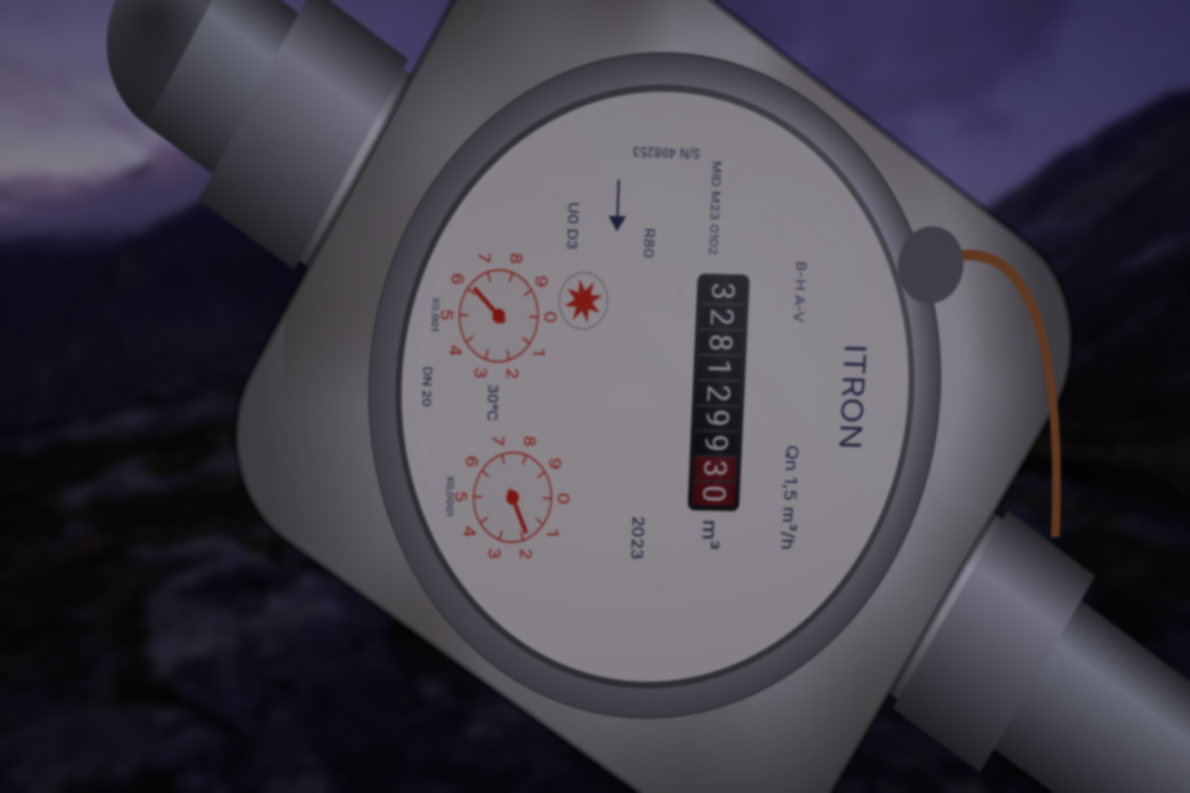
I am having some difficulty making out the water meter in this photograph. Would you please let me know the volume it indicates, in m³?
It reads 3281299.3061 m³
